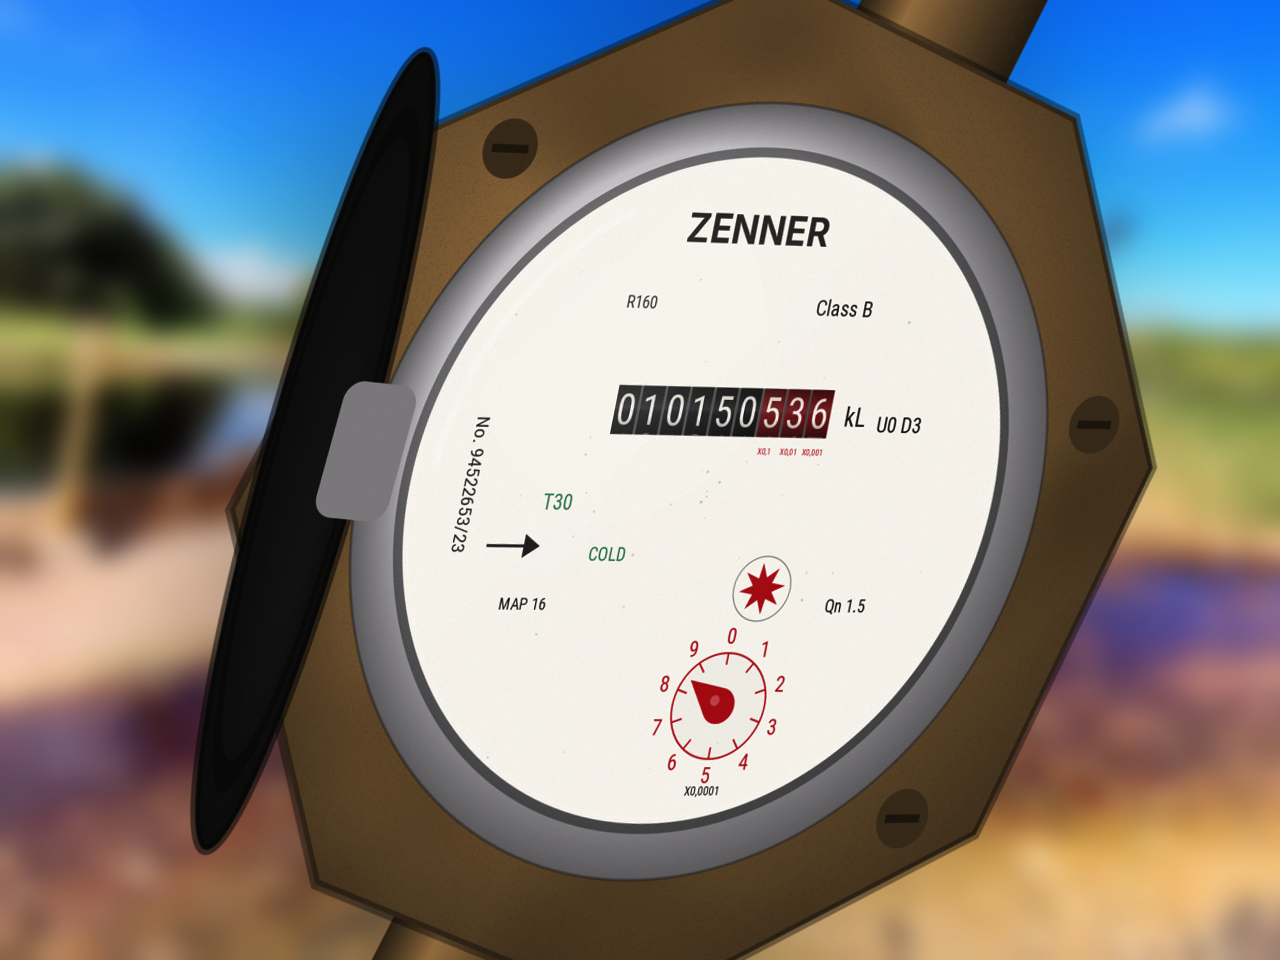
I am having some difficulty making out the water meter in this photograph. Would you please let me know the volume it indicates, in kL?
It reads 10150.5368 kL
